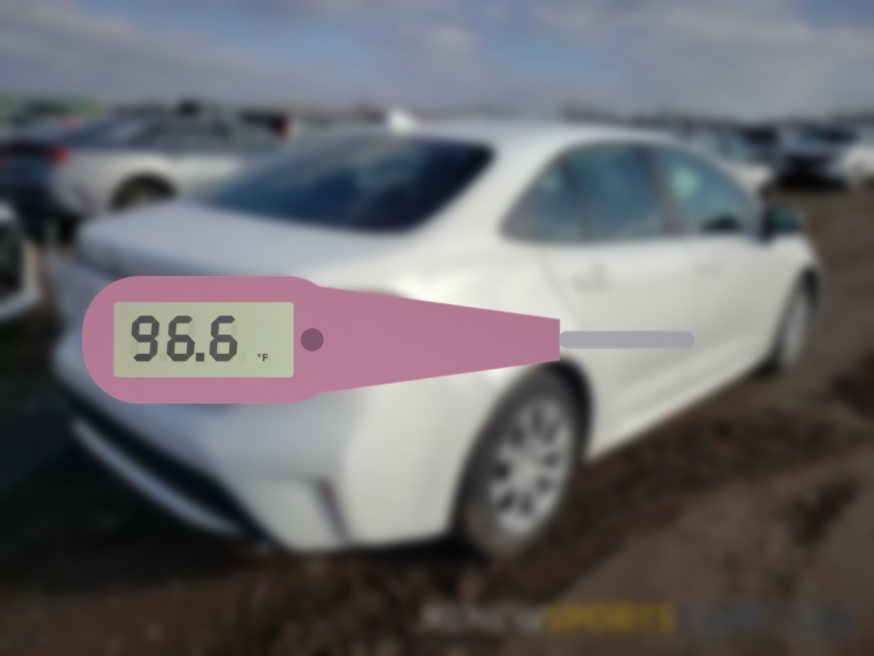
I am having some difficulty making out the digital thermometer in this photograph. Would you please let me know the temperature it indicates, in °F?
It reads 96.6 °F
